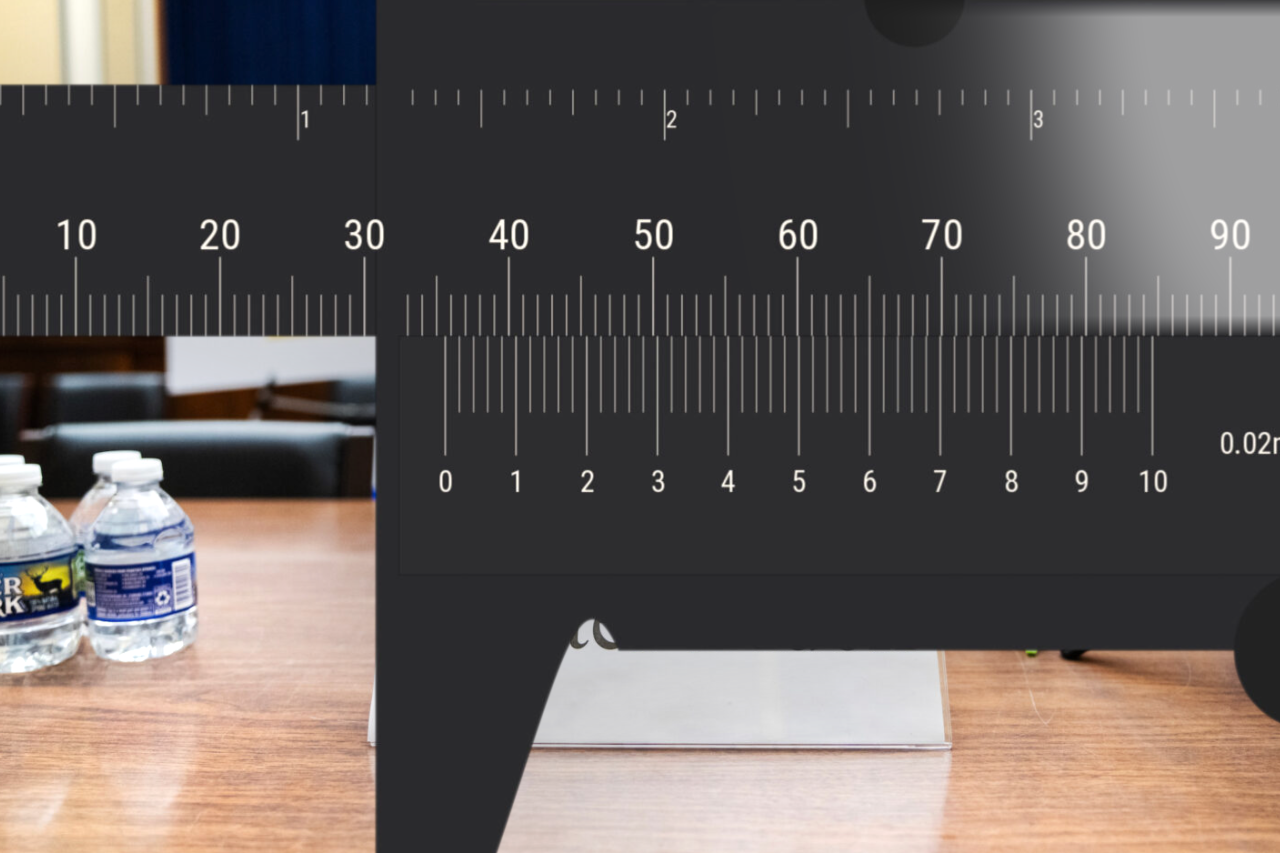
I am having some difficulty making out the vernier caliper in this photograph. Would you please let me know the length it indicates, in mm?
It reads 35.6 mm
